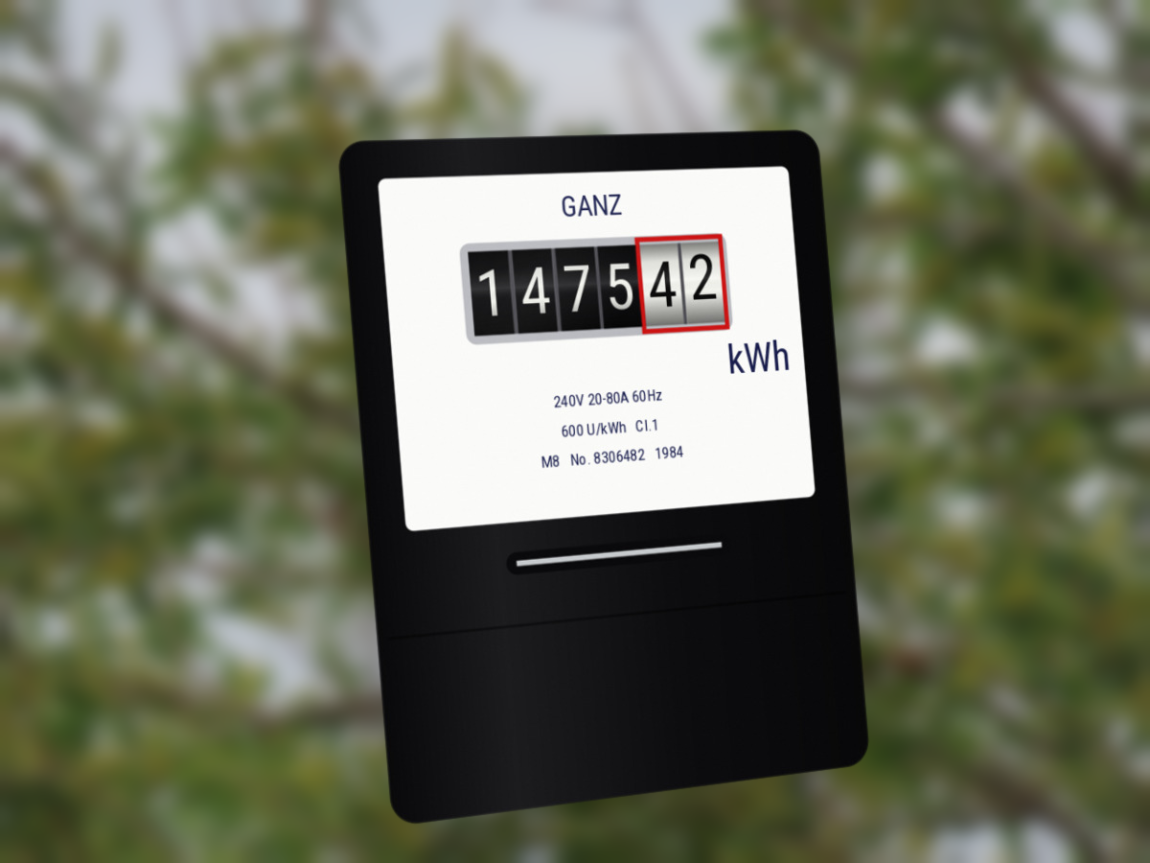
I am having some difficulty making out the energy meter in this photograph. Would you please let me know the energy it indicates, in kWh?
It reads 1475.42 kWh
